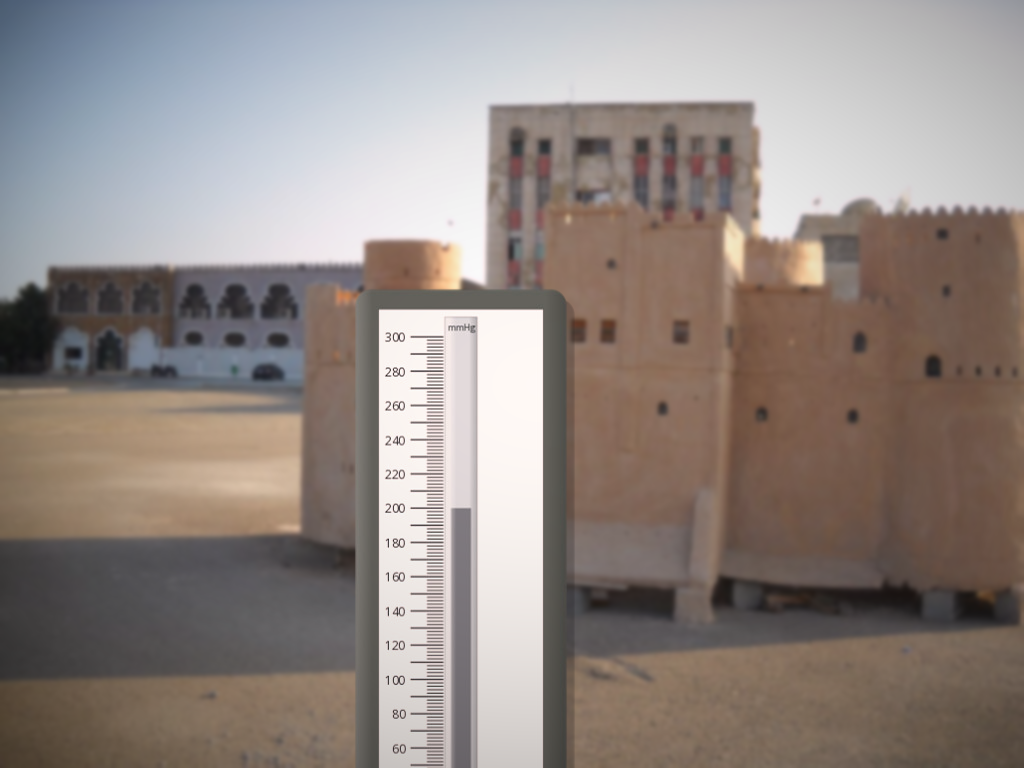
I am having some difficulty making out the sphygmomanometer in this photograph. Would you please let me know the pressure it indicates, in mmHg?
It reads 200 mmHg
